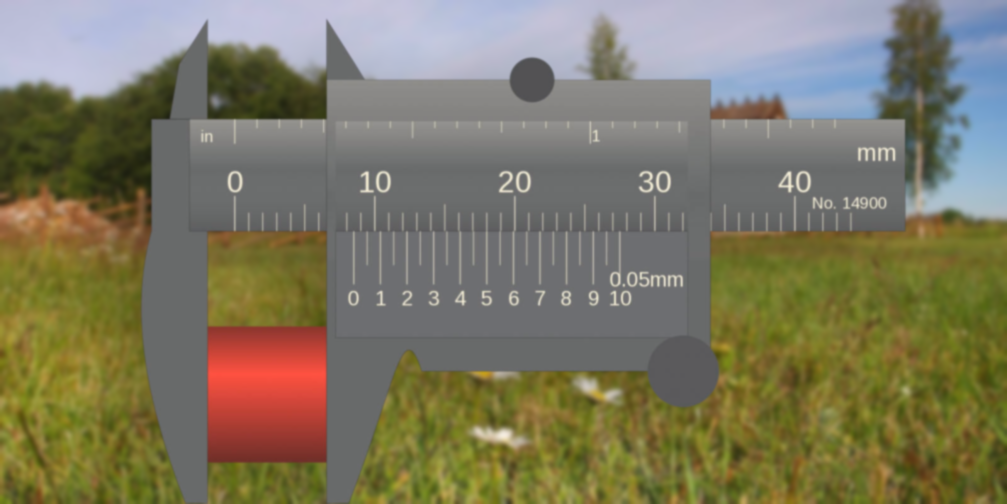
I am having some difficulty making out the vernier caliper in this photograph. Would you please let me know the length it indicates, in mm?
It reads 8.5 mm
